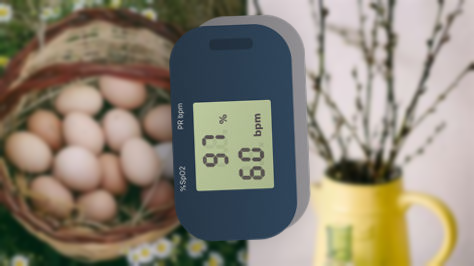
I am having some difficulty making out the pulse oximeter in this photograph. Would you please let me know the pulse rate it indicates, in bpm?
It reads 60 bpm
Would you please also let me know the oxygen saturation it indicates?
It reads 97 %
